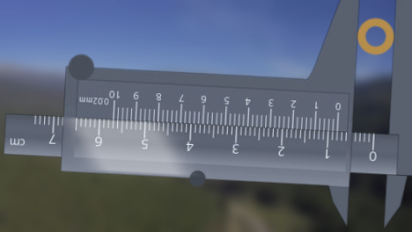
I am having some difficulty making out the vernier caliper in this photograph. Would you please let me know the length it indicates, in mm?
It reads 8.0 mm
